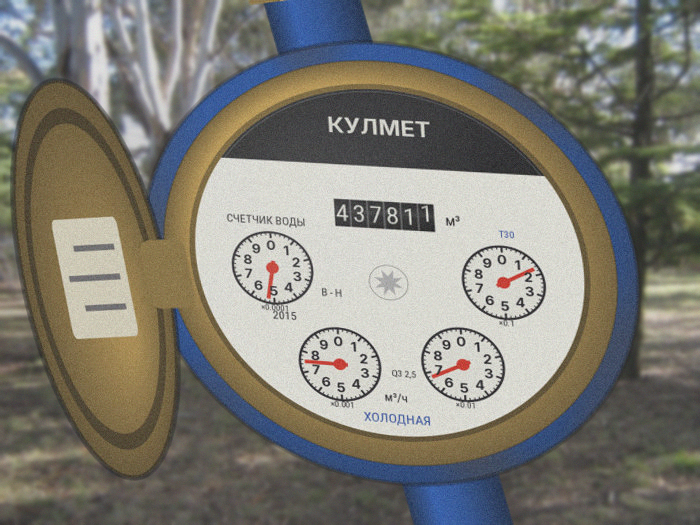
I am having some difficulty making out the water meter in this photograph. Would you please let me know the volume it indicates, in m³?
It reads 437811.1675 m³
